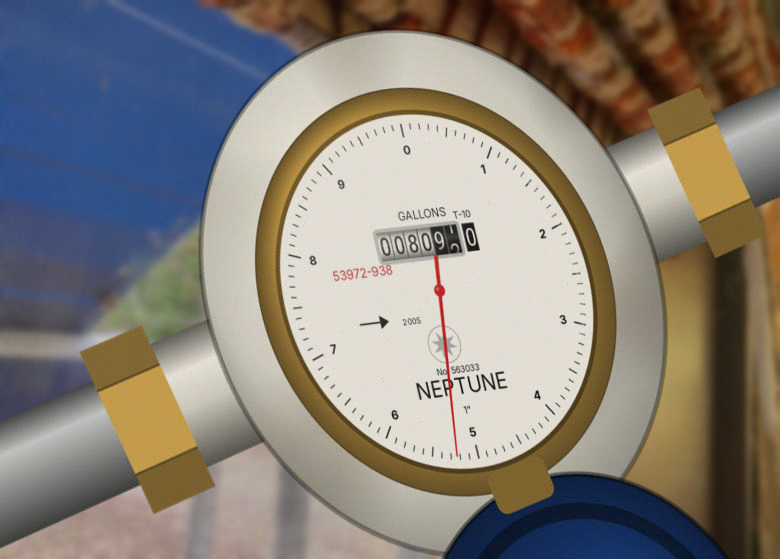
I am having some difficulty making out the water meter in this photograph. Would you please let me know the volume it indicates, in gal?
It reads 80915.2 gal
